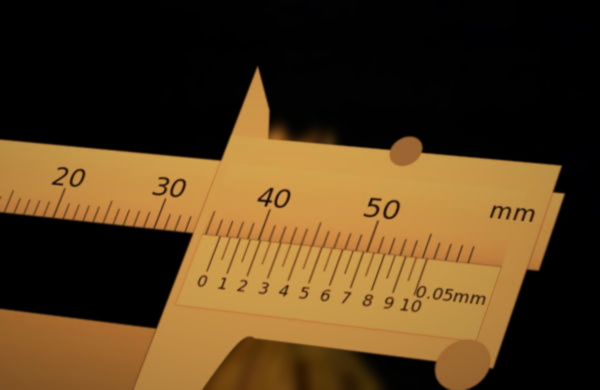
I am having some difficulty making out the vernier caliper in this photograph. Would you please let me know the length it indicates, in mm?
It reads 36.4 mm
